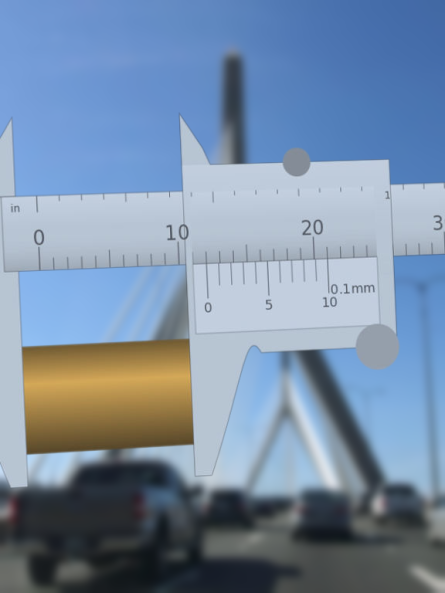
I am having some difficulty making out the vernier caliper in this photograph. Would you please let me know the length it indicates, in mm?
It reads 12.0 mm
